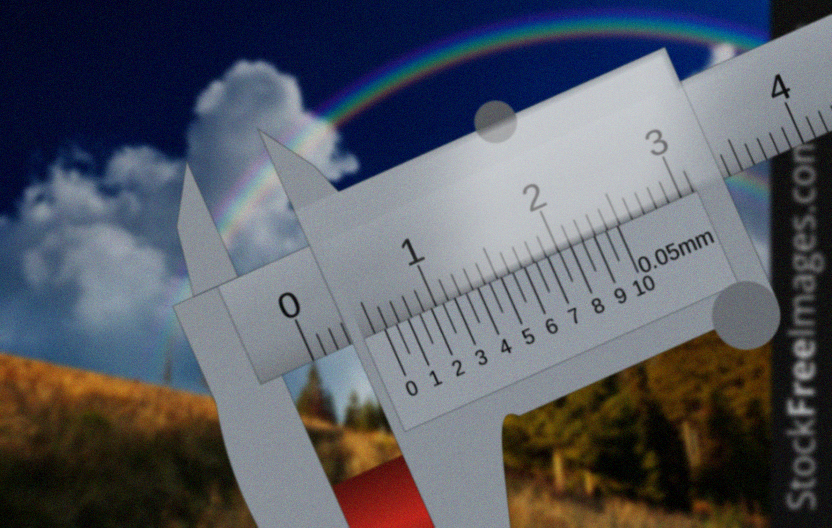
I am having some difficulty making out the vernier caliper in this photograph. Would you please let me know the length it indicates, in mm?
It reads 5.8 mm
